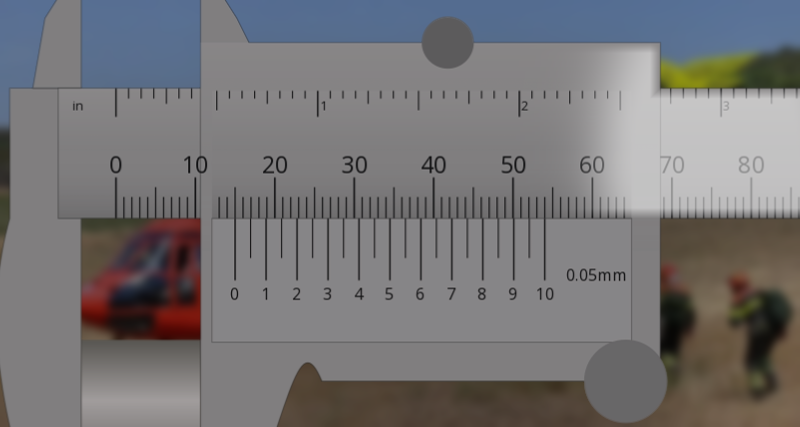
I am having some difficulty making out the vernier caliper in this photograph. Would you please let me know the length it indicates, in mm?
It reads 15.0 mm
